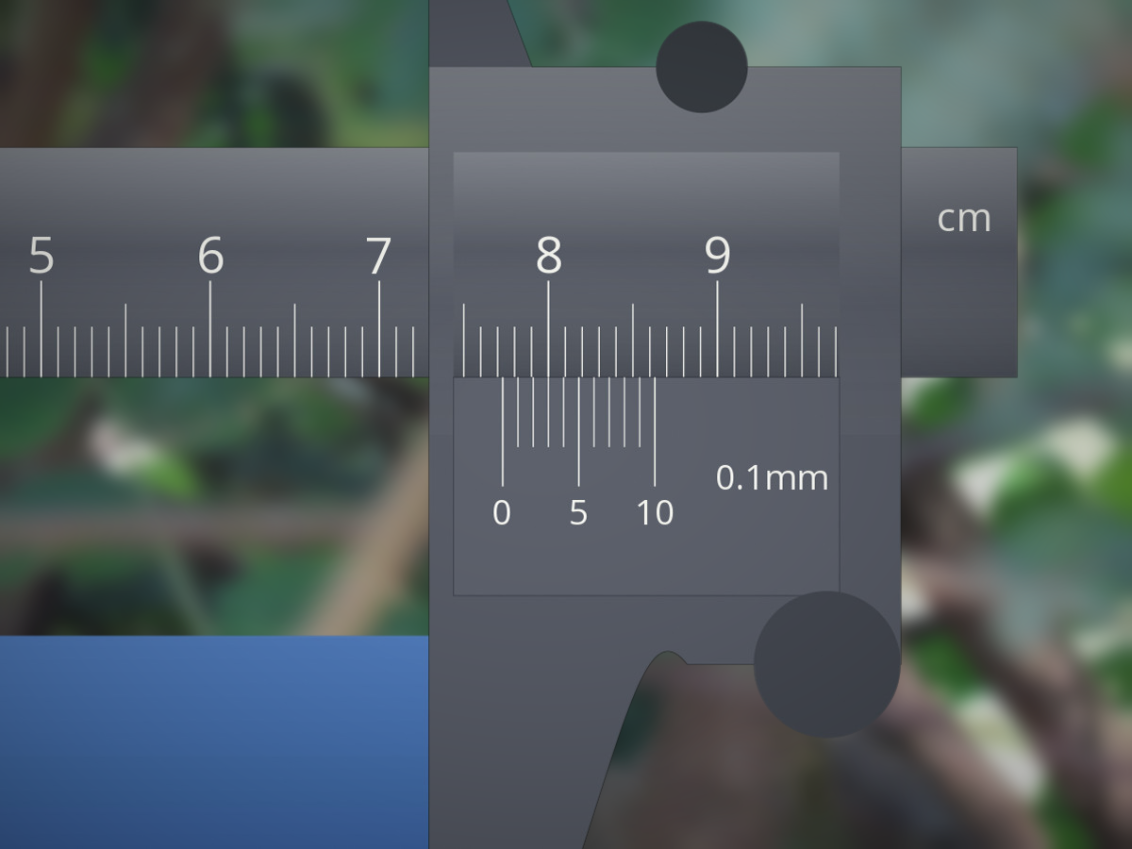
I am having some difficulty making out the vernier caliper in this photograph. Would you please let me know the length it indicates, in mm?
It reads 77.3 mm
